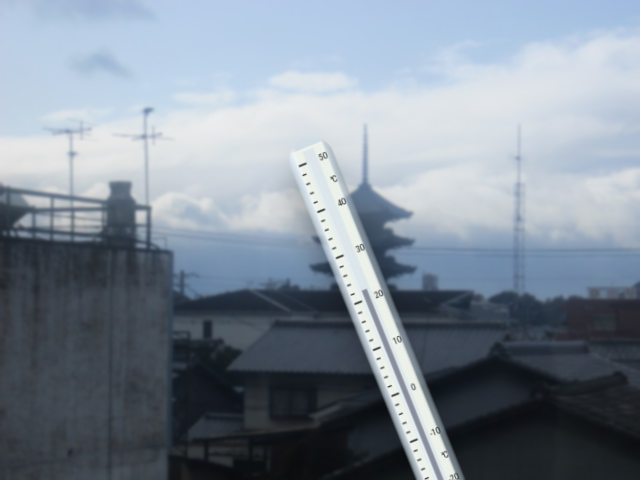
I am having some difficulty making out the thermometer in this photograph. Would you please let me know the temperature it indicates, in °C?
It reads 22 °C
